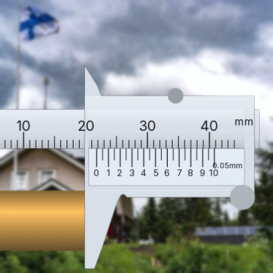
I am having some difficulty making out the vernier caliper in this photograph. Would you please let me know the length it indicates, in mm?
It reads 21.8 mm
